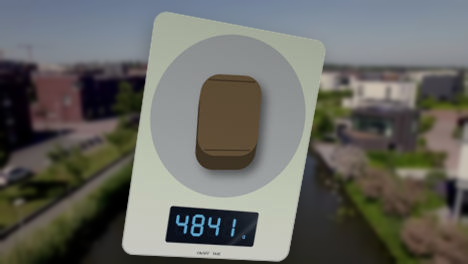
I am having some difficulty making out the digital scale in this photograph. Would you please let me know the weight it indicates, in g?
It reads 4841 g
